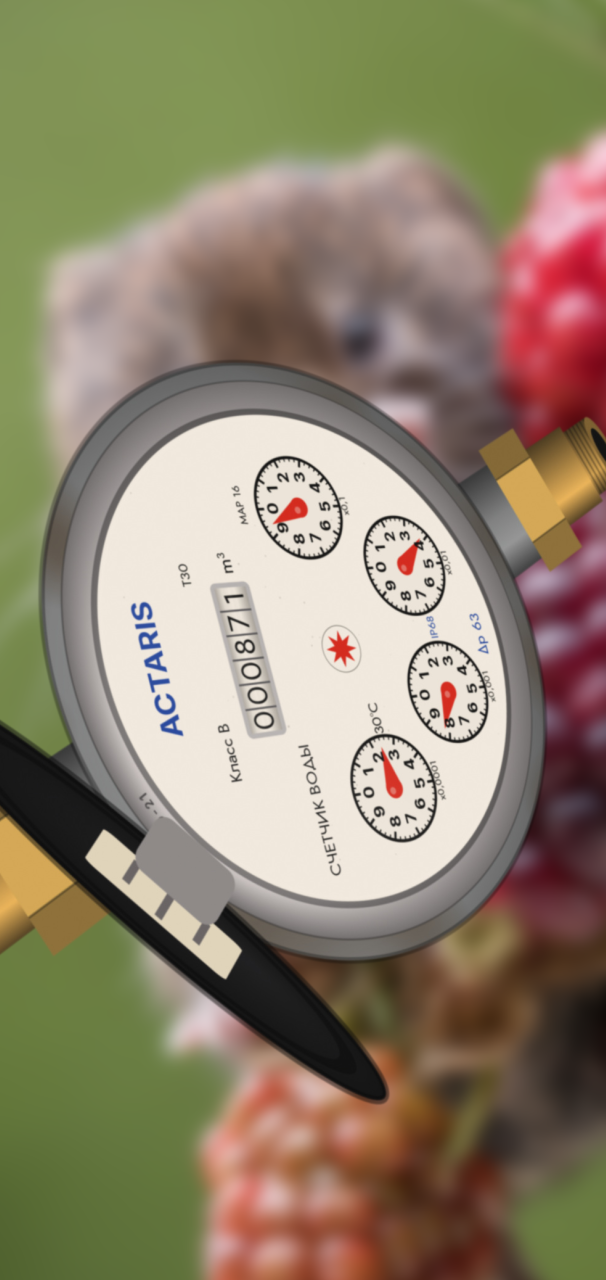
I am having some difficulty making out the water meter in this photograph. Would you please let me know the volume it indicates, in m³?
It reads 870.9382 m³
